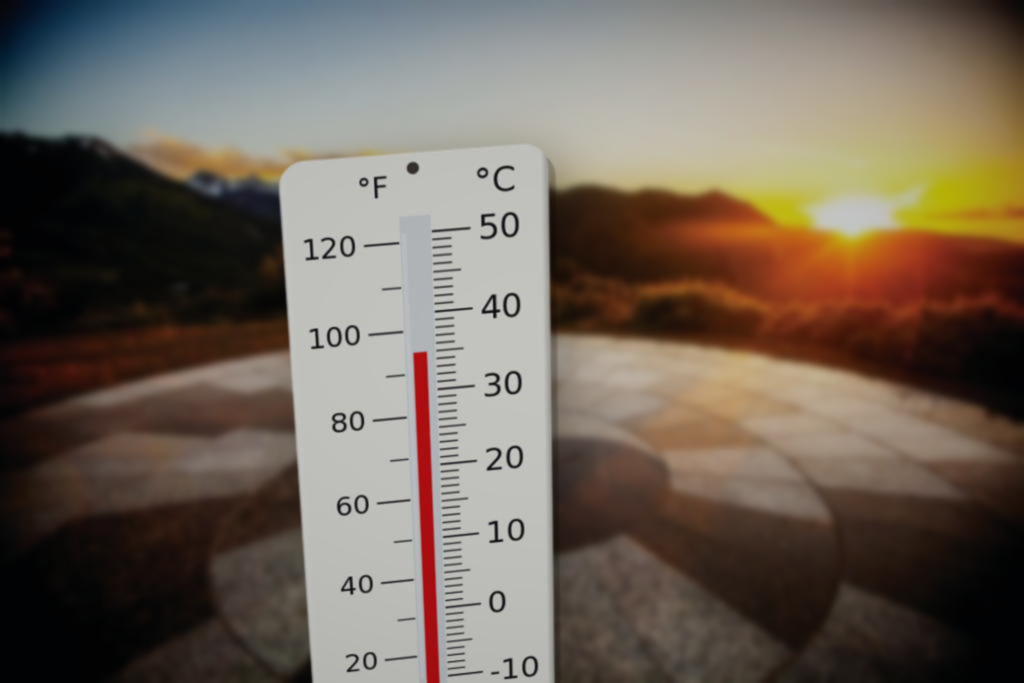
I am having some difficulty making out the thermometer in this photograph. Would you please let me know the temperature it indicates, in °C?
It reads 35 °C
